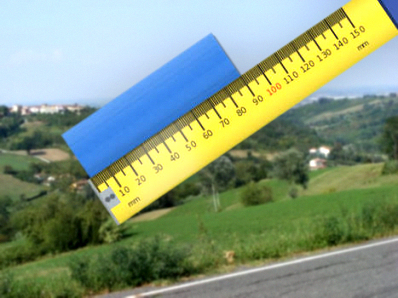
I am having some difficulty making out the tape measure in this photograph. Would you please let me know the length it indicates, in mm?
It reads 90 mm
